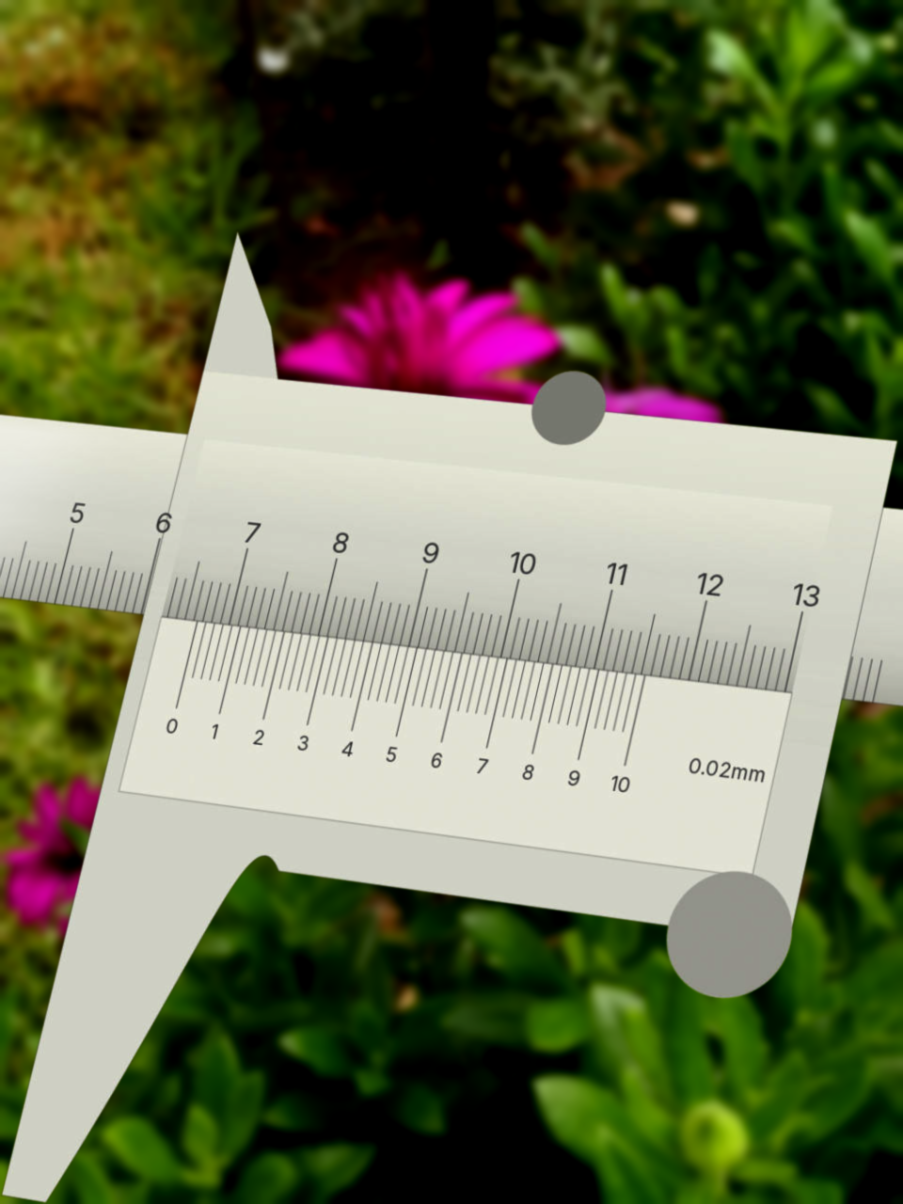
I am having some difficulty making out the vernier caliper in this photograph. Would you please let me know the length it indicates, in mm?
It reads 66.4 mm
